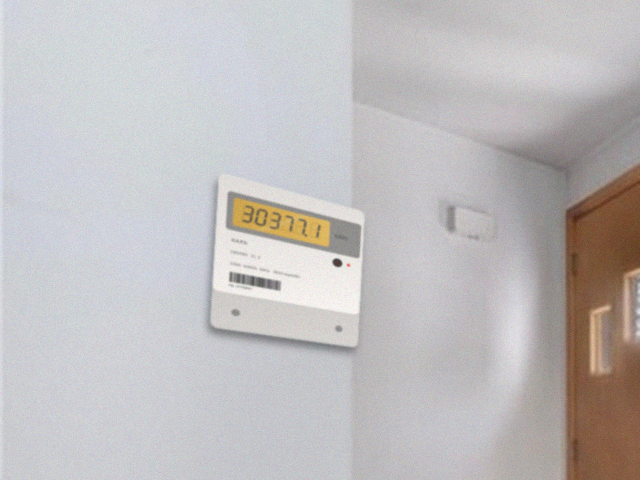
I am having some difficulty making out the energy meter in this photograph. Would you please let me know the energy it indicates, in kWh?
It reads 30377.1 kWh
